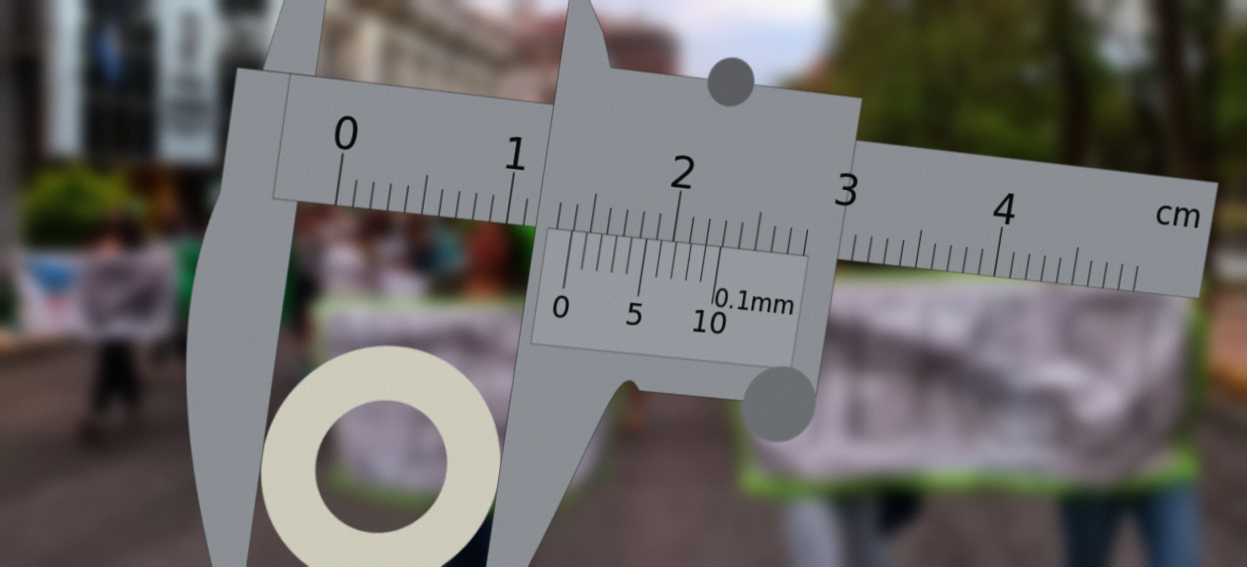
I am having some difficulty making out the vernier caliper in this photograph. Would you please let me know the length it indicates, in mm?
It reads 13.9 mm
